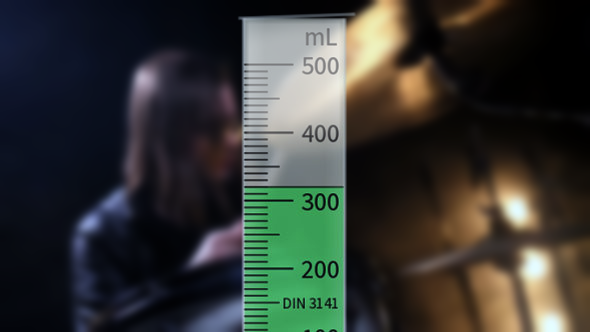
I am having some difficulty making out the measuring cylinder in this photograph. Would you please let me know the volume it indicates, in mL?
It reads 320 mL
